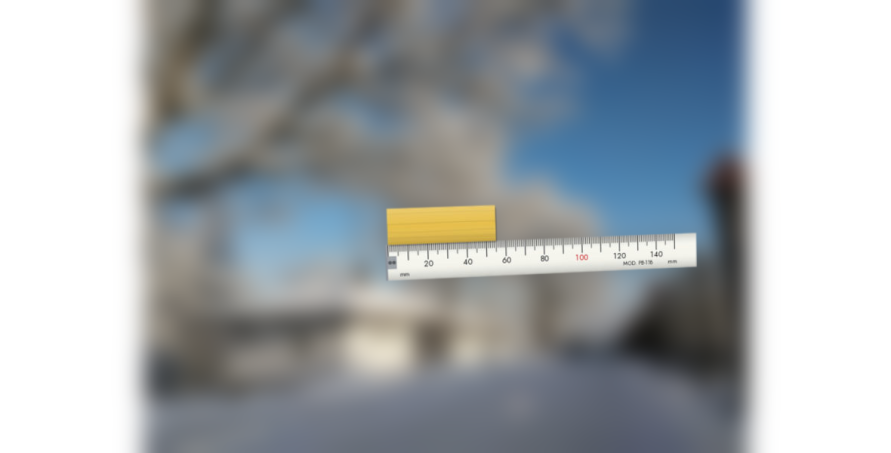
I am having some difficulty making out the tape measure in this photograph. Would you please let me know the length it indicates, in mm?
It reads 55 mm
